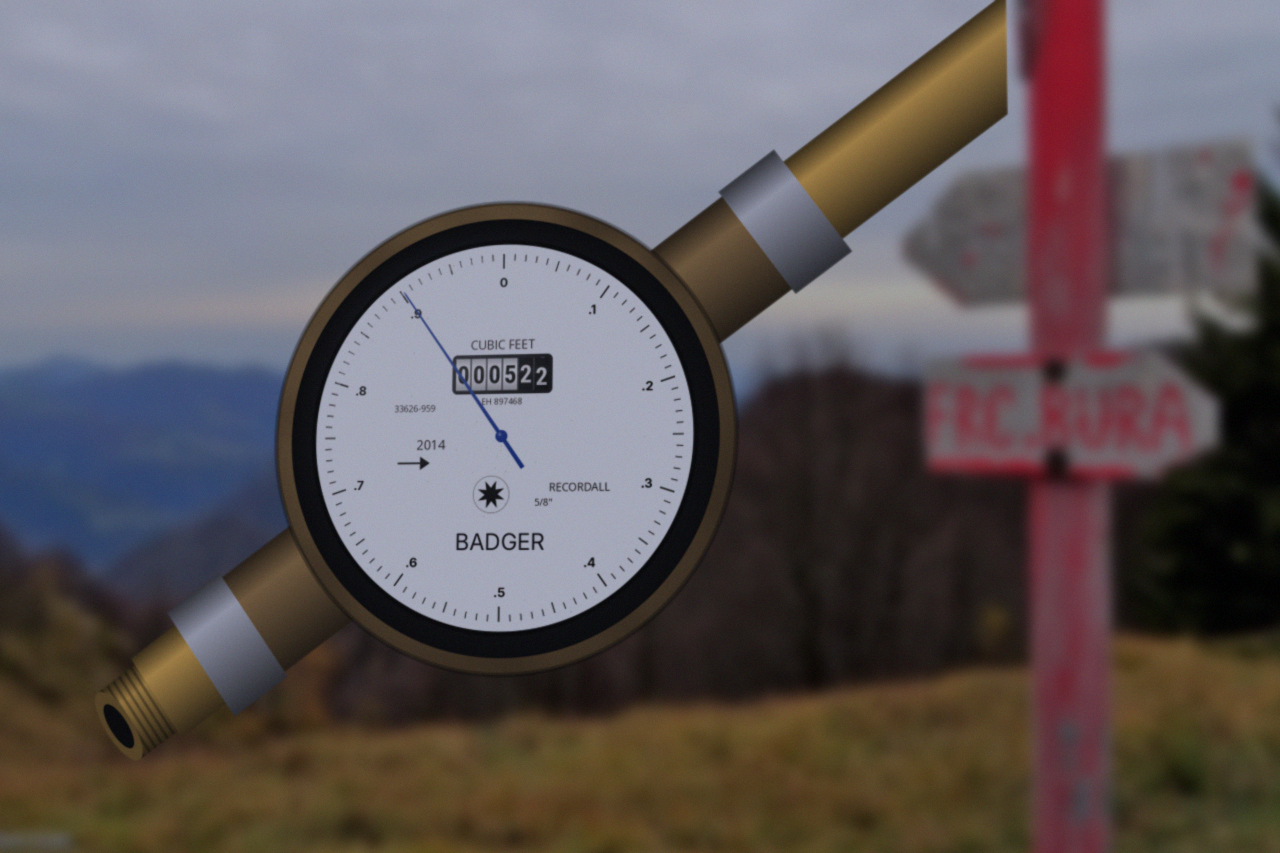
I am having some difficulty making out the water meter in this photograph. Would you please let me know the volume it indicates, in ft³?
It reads 521.90 ft³
